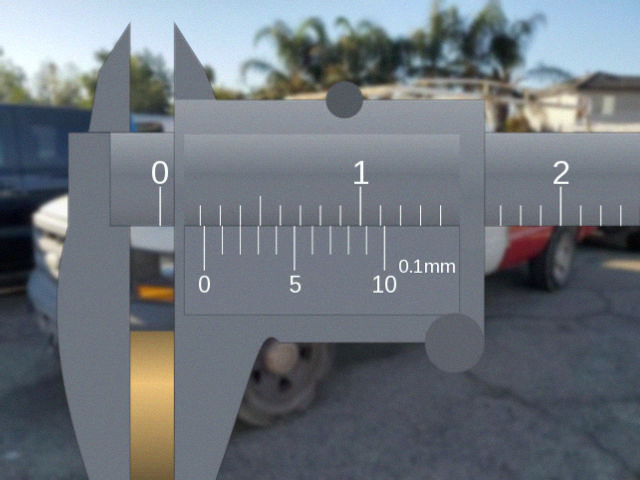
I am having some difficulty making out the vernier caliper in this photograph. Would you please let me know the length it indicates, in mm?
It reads 2.2 mm
